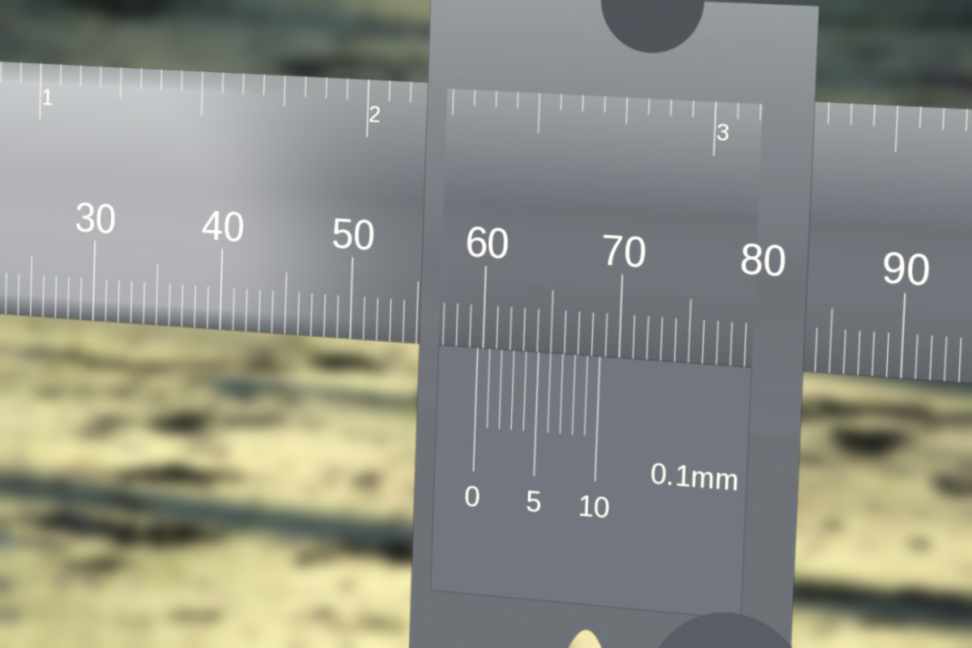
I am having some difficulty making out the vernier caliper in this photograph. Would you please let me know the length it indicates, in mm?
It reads 59.6 mm
